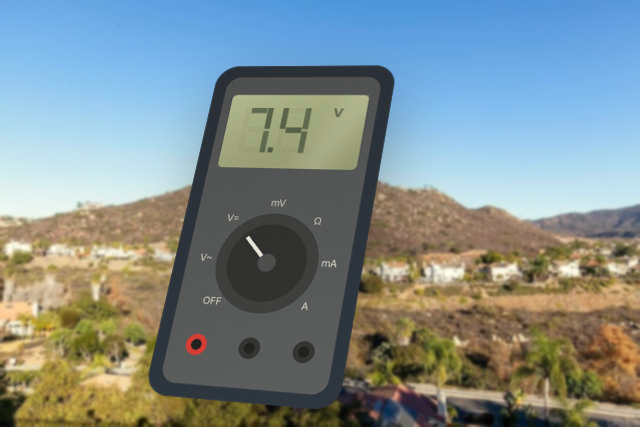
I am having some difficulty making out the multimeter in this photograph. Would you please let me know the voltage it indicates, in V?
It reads 7.4 V
